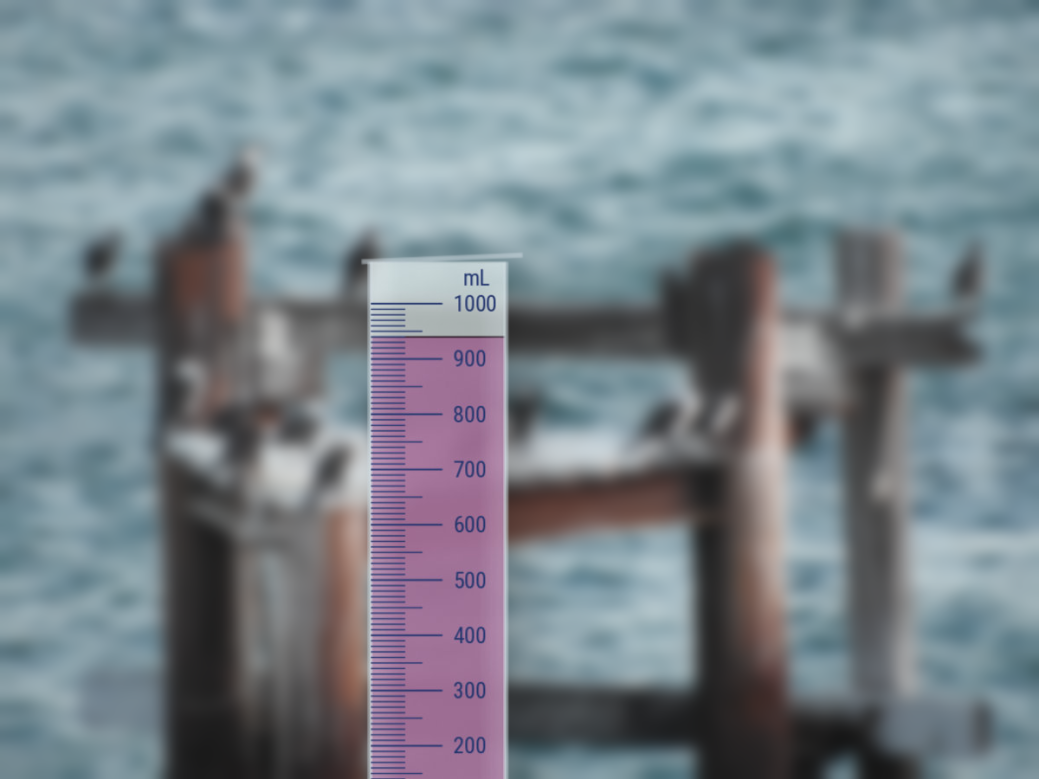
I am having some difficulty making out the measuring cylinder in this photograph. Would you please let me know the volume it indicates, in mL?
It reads 940 mL
